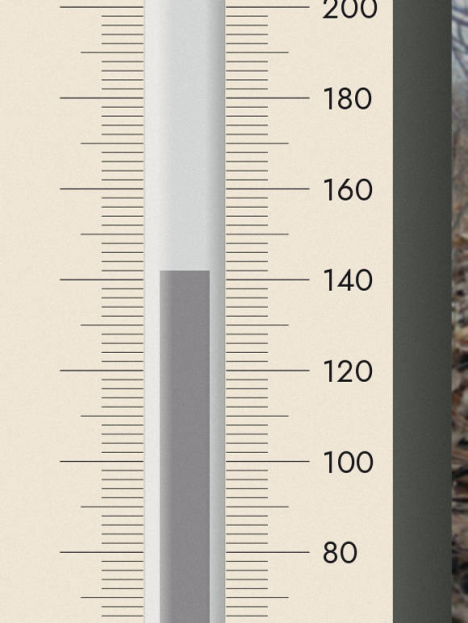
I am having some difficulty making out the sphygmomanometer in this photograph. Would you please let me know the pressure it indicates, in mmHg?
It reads 142 mmHg
